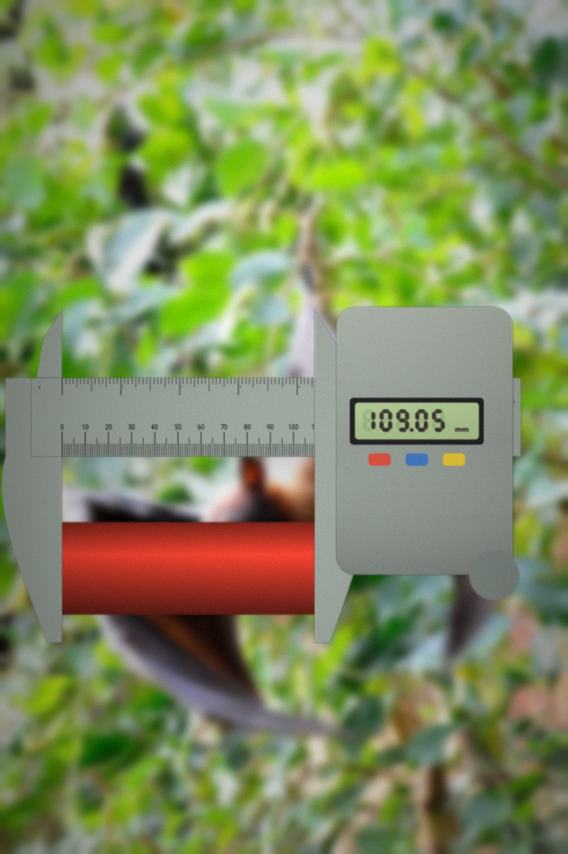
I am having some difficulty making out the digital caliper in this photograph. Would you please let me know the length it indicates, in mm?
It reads 109.05 mm
